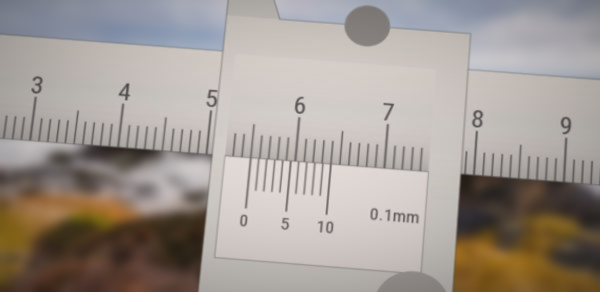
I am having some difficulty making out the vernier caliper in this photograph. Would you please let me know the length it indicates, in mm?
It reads 55.0 mm
